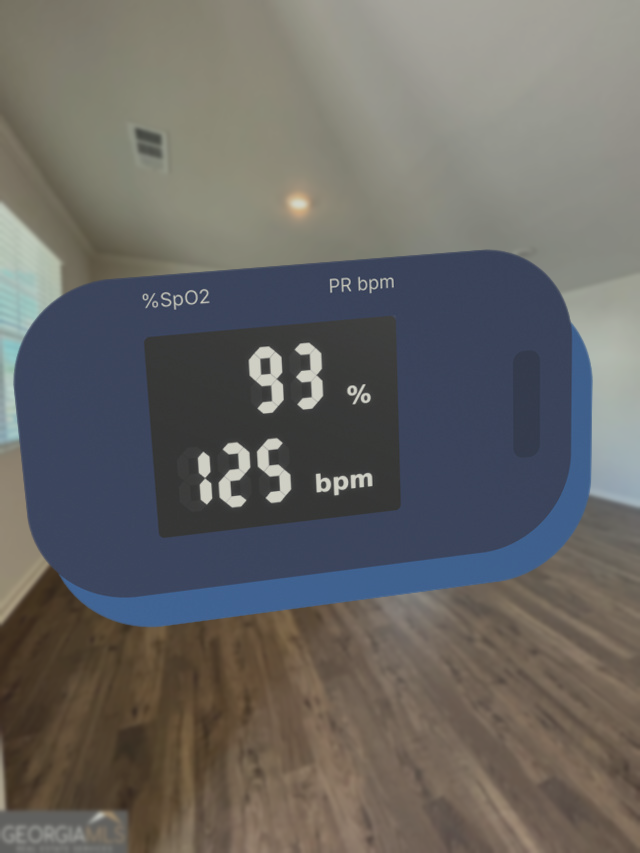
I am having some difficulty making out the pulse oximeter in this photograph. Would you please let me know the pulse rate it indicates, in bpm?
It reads 125 bpm
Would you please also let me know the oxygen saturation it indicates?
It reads 93 %
